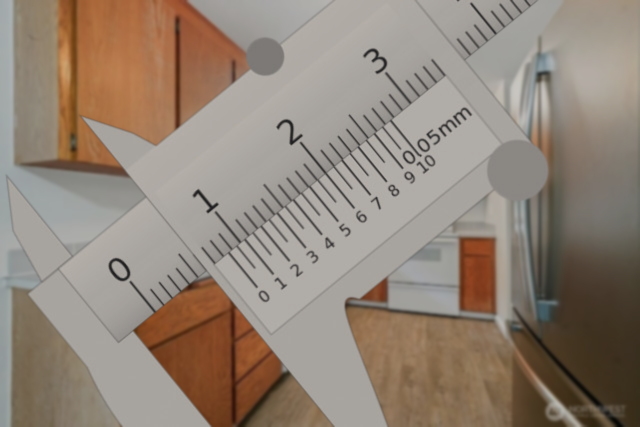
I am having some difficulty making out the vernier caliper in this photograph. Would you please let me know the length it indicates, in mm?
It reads 8.6 mm
